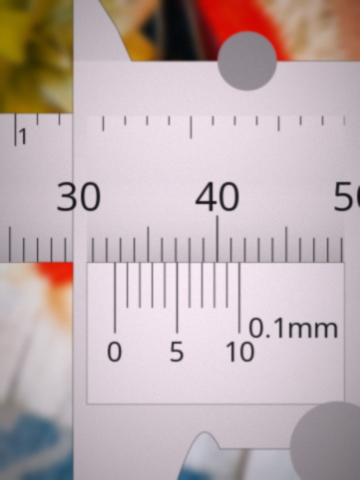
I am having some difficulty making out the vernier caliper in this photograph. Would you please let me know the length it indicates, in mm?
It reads 32.6 mm
